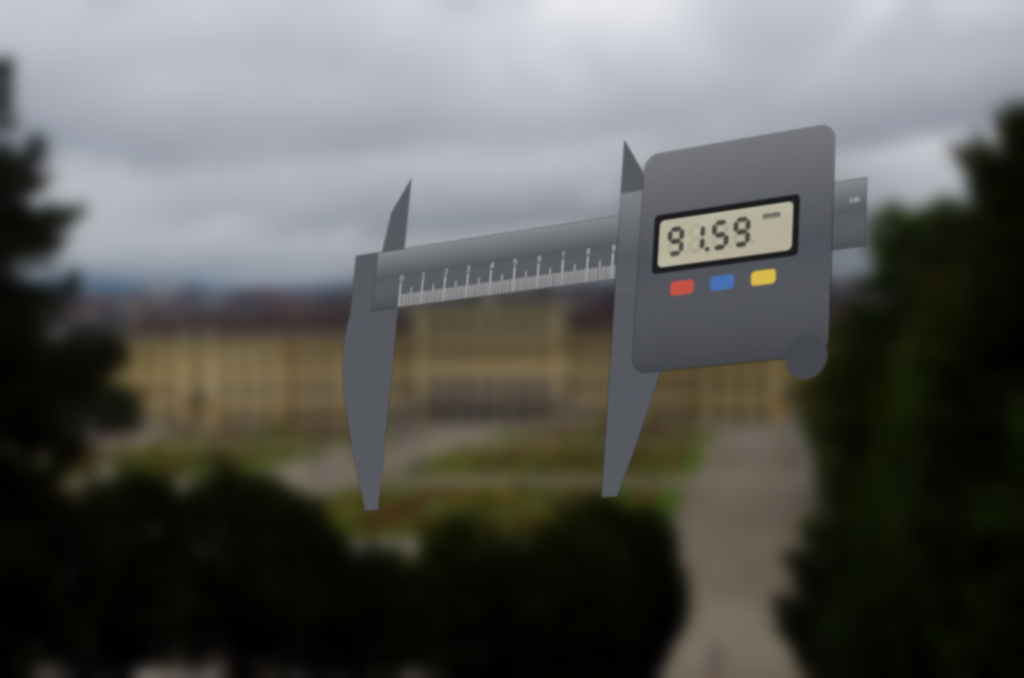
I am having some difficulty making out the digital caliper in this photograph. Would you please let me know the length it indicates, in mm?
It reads 91.59 mm
